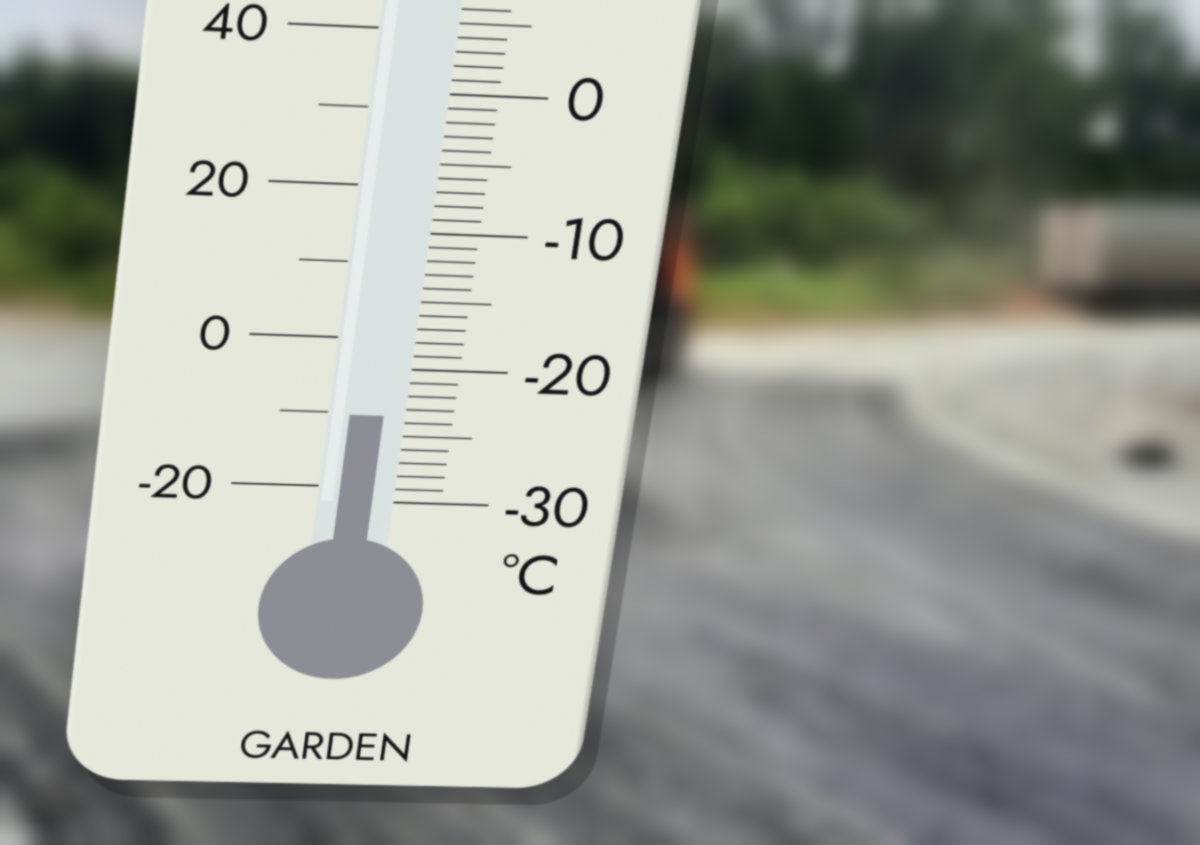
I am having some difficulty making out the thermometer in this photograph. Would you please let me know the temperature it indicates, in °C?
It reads -23.5 °C
